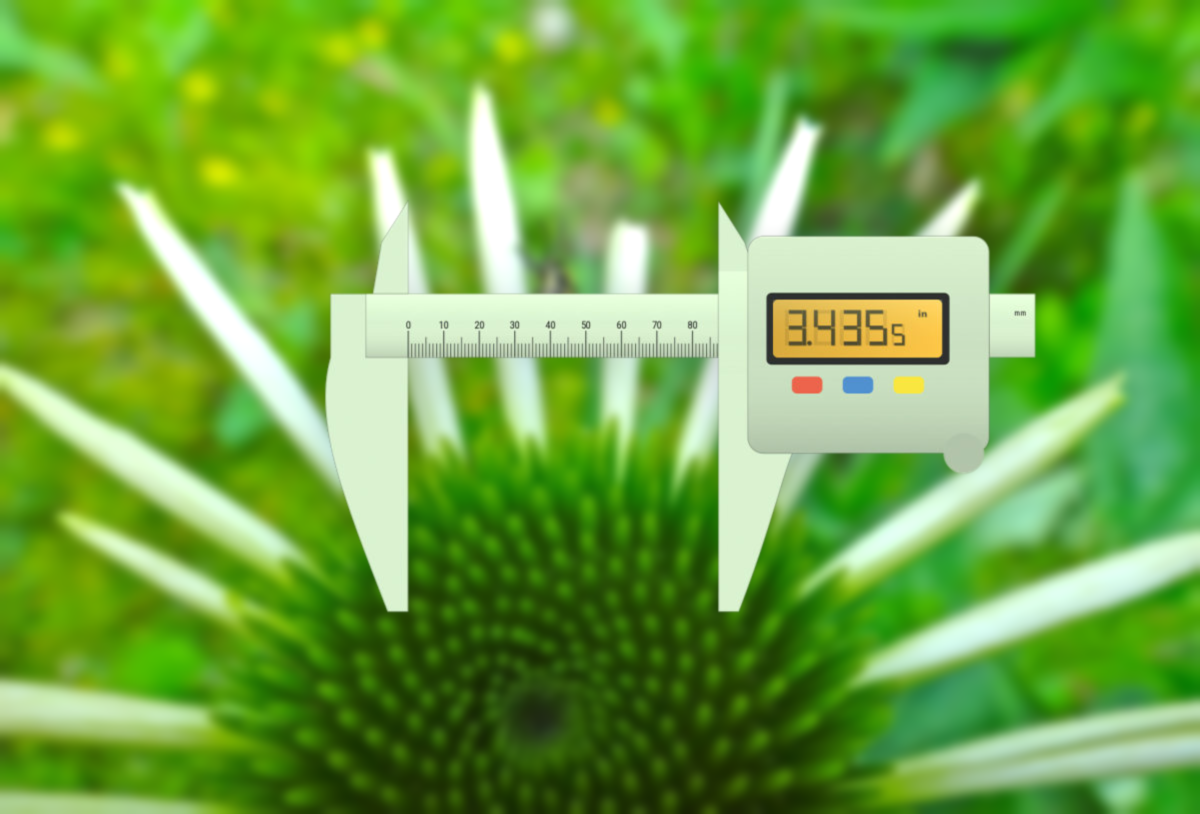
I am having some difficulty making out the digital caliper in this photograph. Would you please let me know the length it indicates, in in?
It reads 3.4355 in
